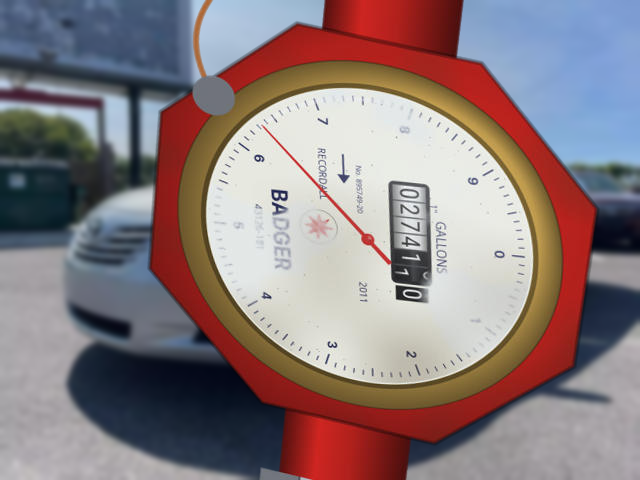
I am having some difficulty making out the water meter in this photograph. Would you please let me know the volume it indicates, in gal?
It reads 274106.3 gal
